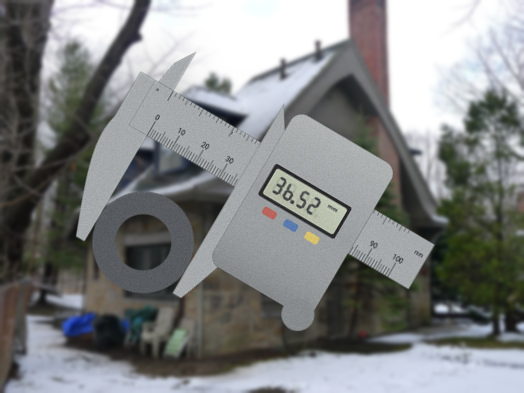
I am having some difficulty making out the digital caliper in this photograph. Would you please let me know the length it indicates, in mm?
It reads 36.52 mm
